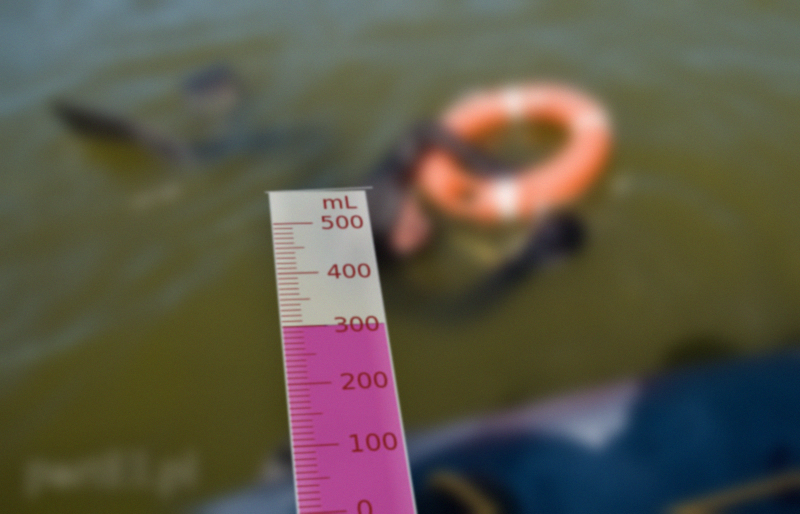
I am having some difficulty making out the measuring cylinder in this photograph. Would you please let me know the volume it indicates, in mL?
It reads 300 mL
